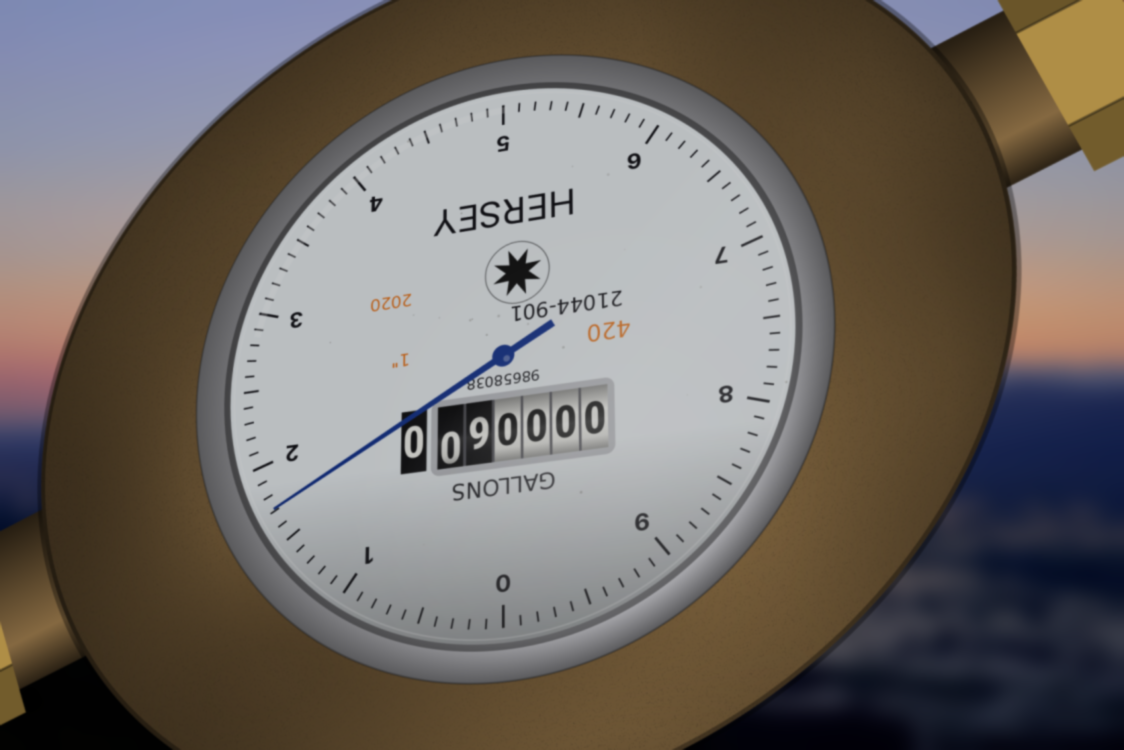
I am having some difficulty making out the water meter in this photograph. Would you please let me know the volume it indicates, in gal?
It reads 601.7 gal
